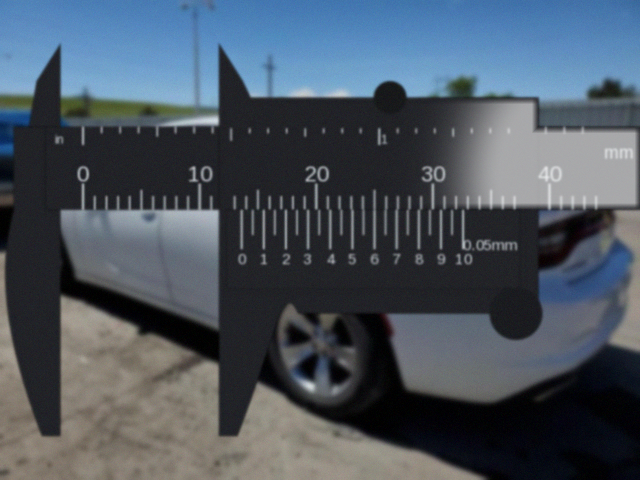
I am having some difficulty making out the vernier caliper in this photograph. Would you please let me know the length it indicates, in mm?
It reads 13.6 mm
